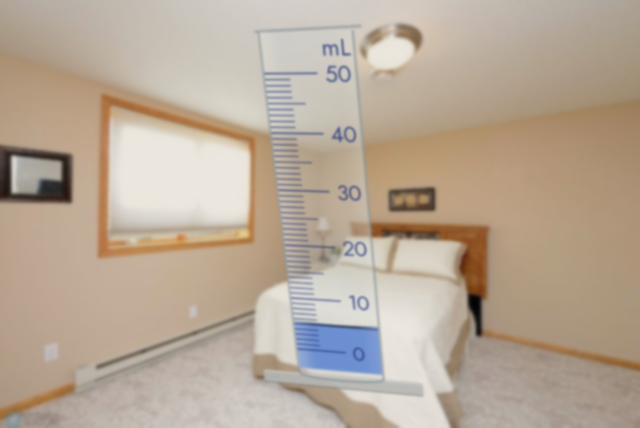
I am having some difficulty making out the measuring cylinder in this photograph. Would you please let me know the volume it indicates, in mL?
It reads 5 mL
